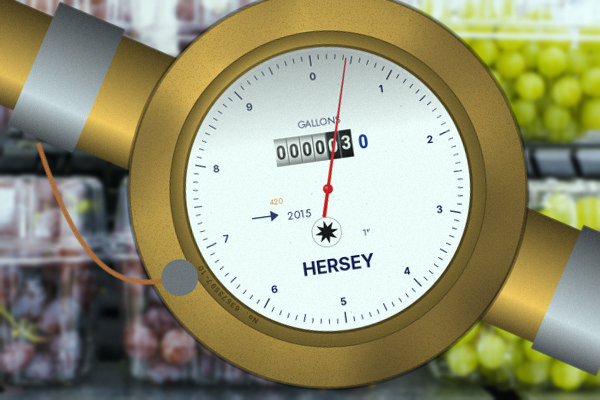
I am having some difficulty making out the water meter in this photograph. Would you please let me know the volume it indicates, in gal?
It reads 30.4 gal
